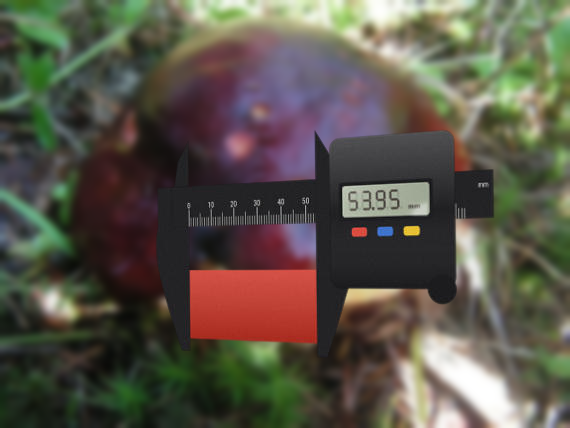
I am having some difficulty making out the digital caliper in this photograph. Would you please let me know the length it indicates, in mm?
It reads 53.95 mm
